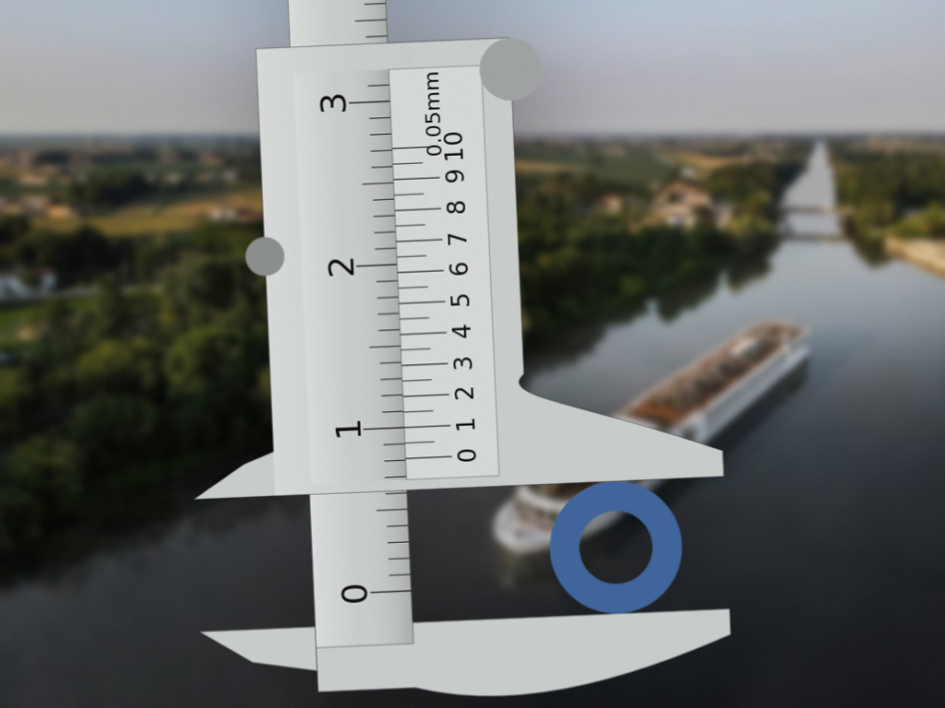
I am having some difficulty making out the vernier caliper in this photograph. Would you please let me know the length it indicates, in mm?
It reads 8.1 mm
